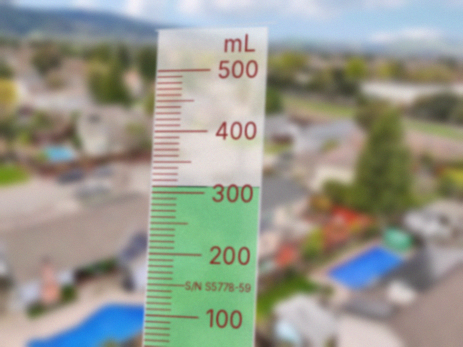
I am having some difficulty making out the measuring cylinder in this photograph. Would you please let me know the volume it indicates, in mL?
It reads 310 mL
